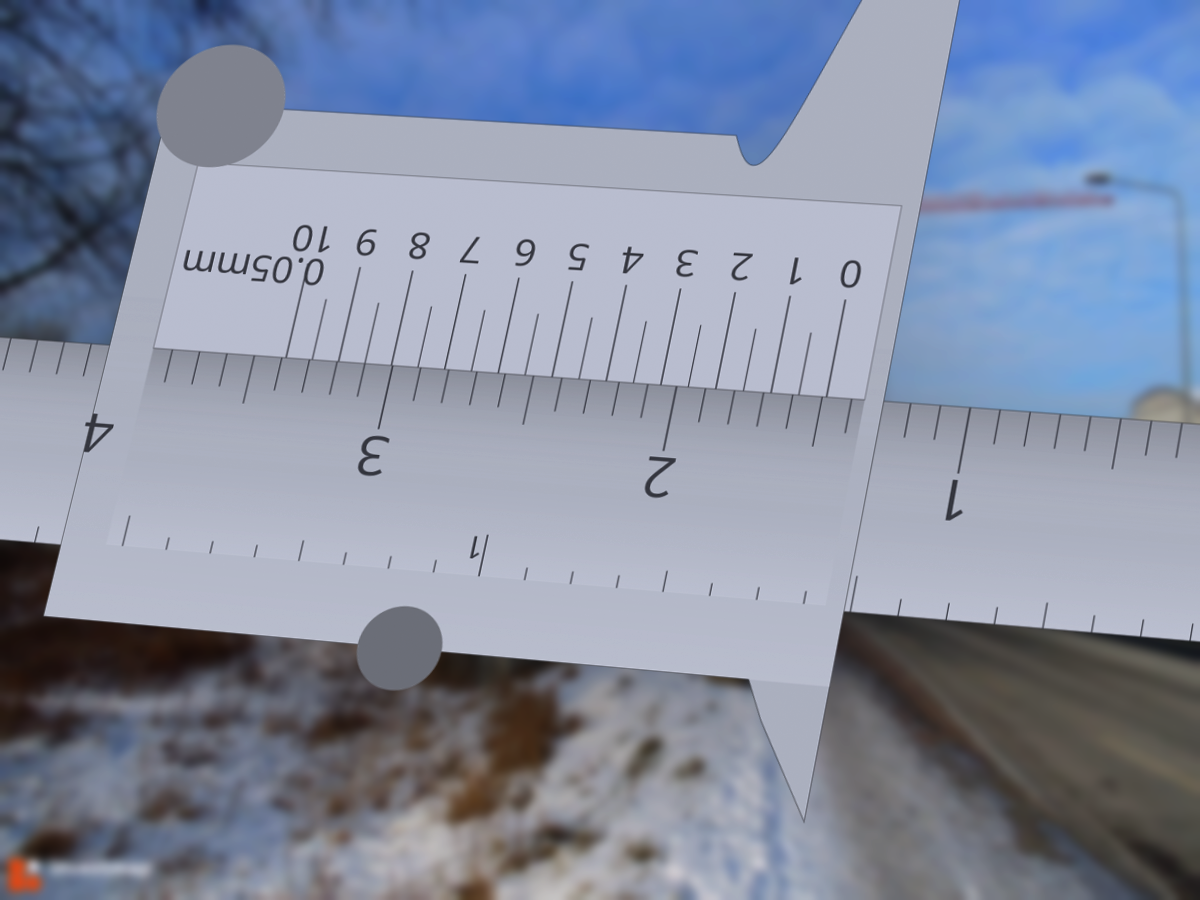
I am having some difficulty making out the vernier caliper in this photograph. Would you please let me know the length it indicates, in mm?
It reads 14.85 mm
